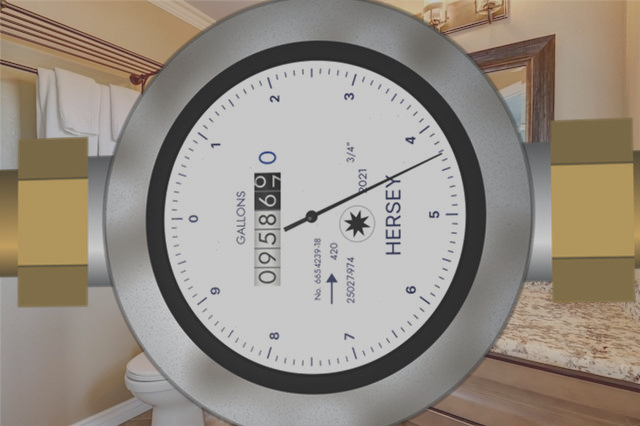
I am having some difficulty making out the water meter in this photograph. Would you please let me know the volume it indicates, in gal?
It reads 958664.3 gal
